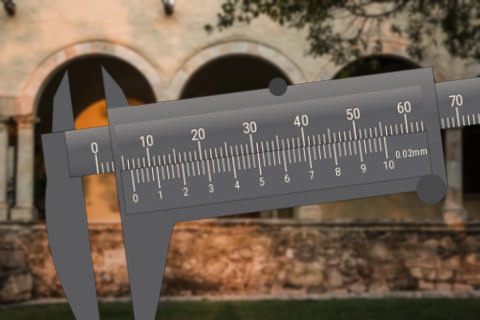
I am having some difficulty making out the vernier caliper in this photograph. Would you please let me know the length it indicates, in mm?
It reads 6.5 mm
